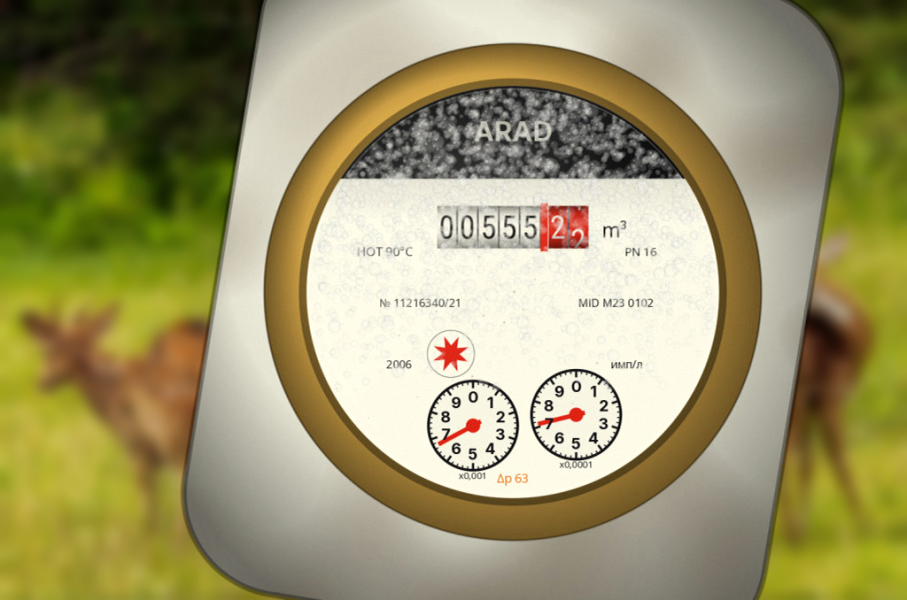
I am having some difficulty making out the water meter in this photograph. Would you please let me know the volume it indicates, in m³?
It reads 555.2167 m³
